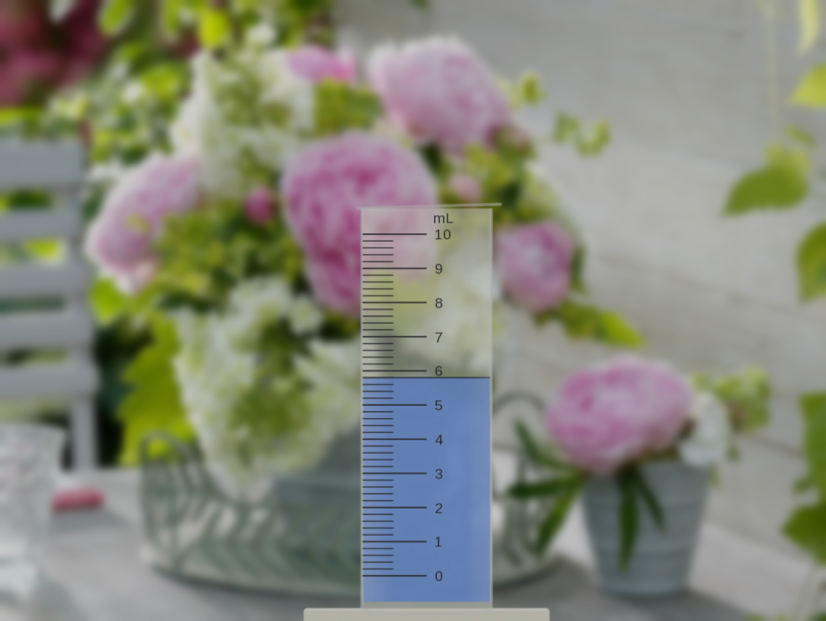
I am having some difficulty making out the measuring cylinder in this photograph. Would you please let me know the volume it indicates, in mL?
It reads 5.8 mL
